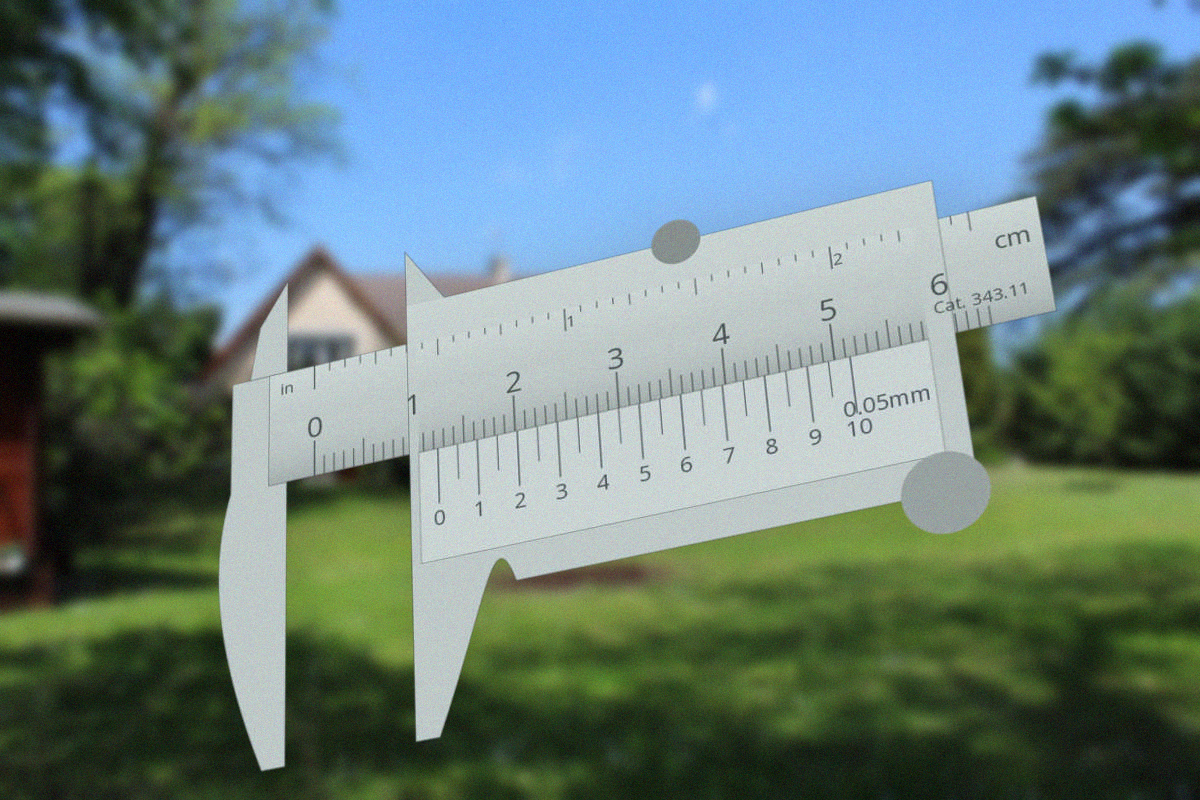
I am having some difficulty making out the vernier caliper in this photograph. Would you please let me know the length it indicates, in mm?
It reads 12.4 mm
